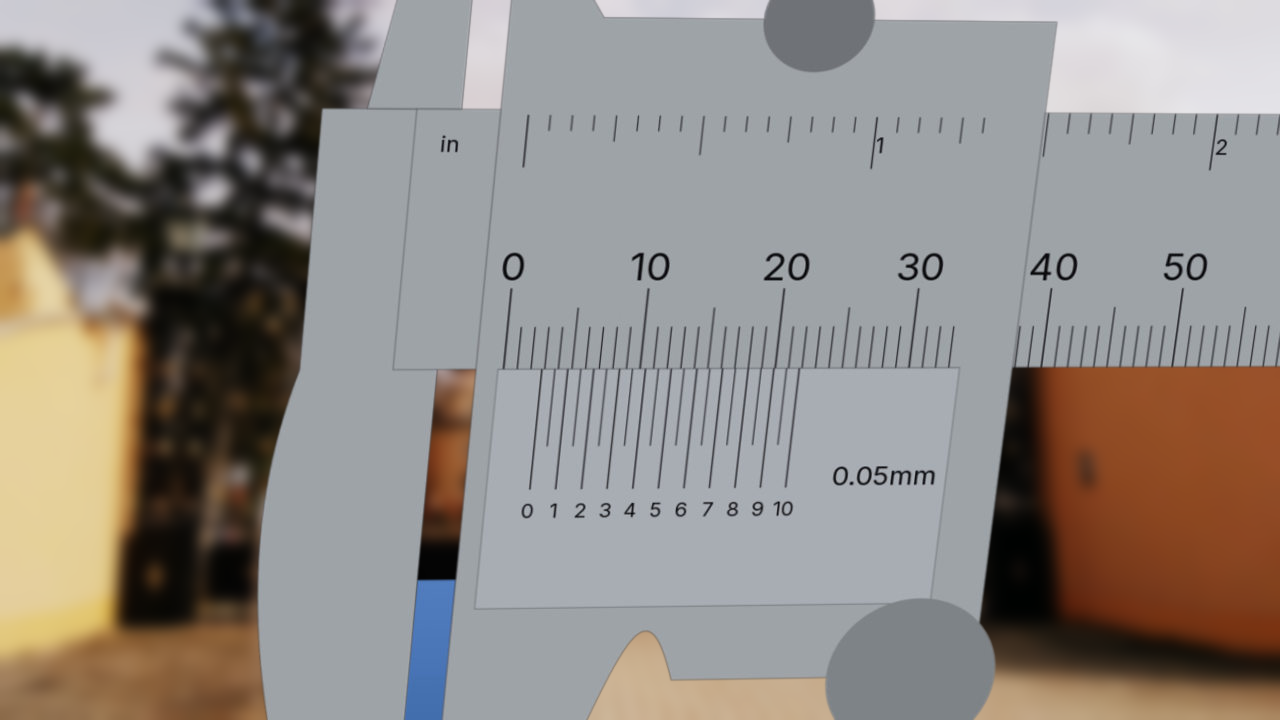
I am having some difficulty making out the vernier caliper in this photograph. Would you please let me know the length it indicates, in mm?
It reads 2.8 mm
